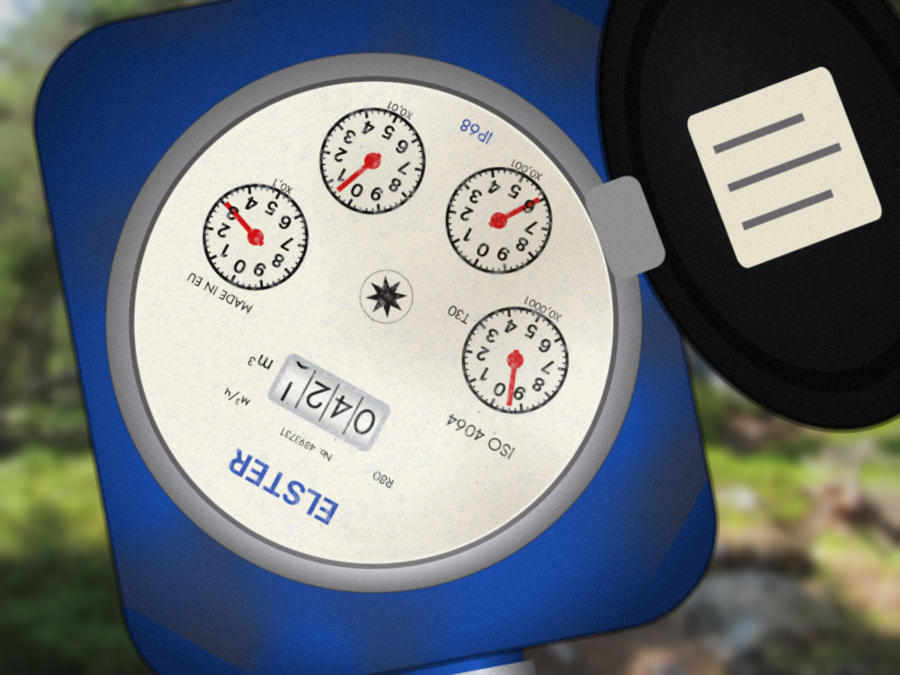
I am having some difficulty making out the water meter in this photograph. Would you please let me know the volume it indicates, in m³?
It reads 421.3059 m³
